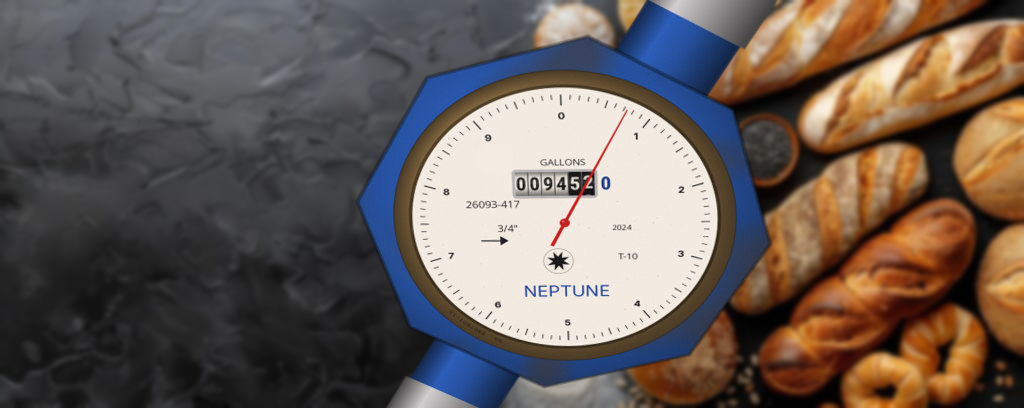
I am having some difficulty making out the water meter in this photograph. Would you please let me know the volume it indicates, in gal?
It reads 94520.7 gal
